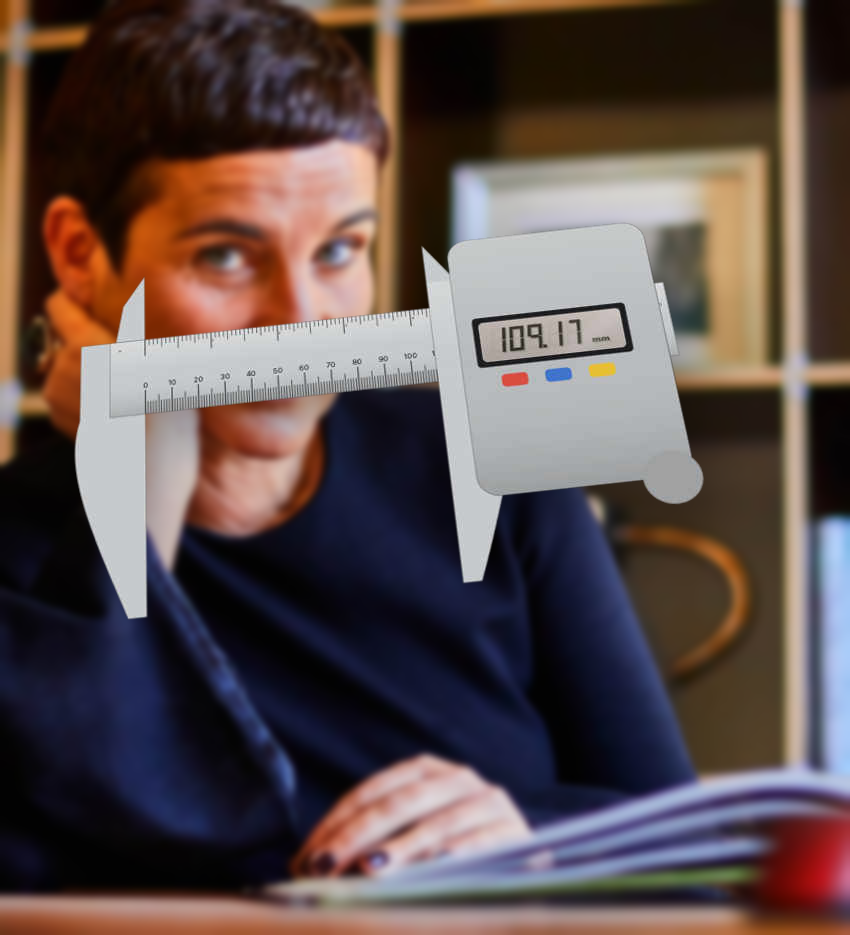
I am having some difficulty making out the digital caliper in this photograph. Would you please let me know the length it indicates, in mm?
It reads 109.17 mm
